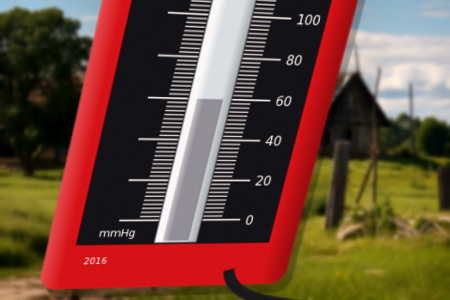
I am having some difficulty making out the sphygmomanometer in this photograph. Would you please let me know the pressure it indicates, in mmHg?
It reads 60 mmHg
